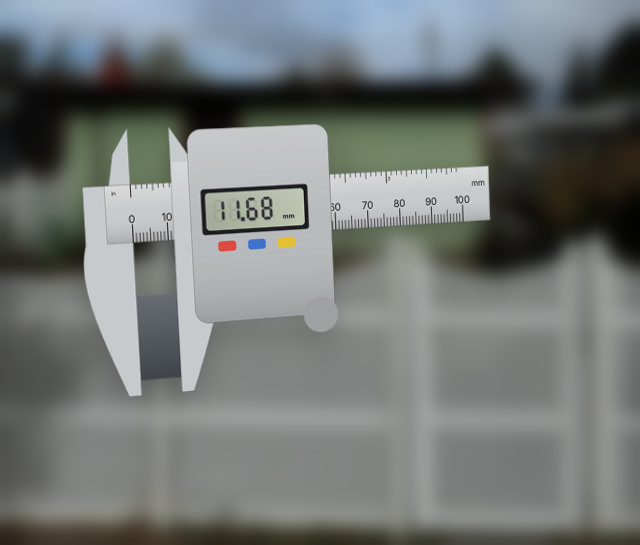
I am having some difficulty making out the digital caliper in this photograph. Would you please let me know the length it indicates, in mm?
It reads 11.68 mm
